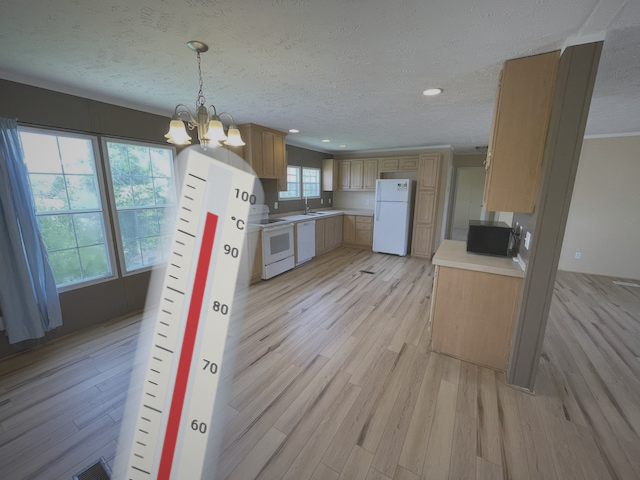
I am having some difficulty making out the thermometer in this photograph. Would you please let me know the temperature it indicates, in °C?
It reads 95 °C
